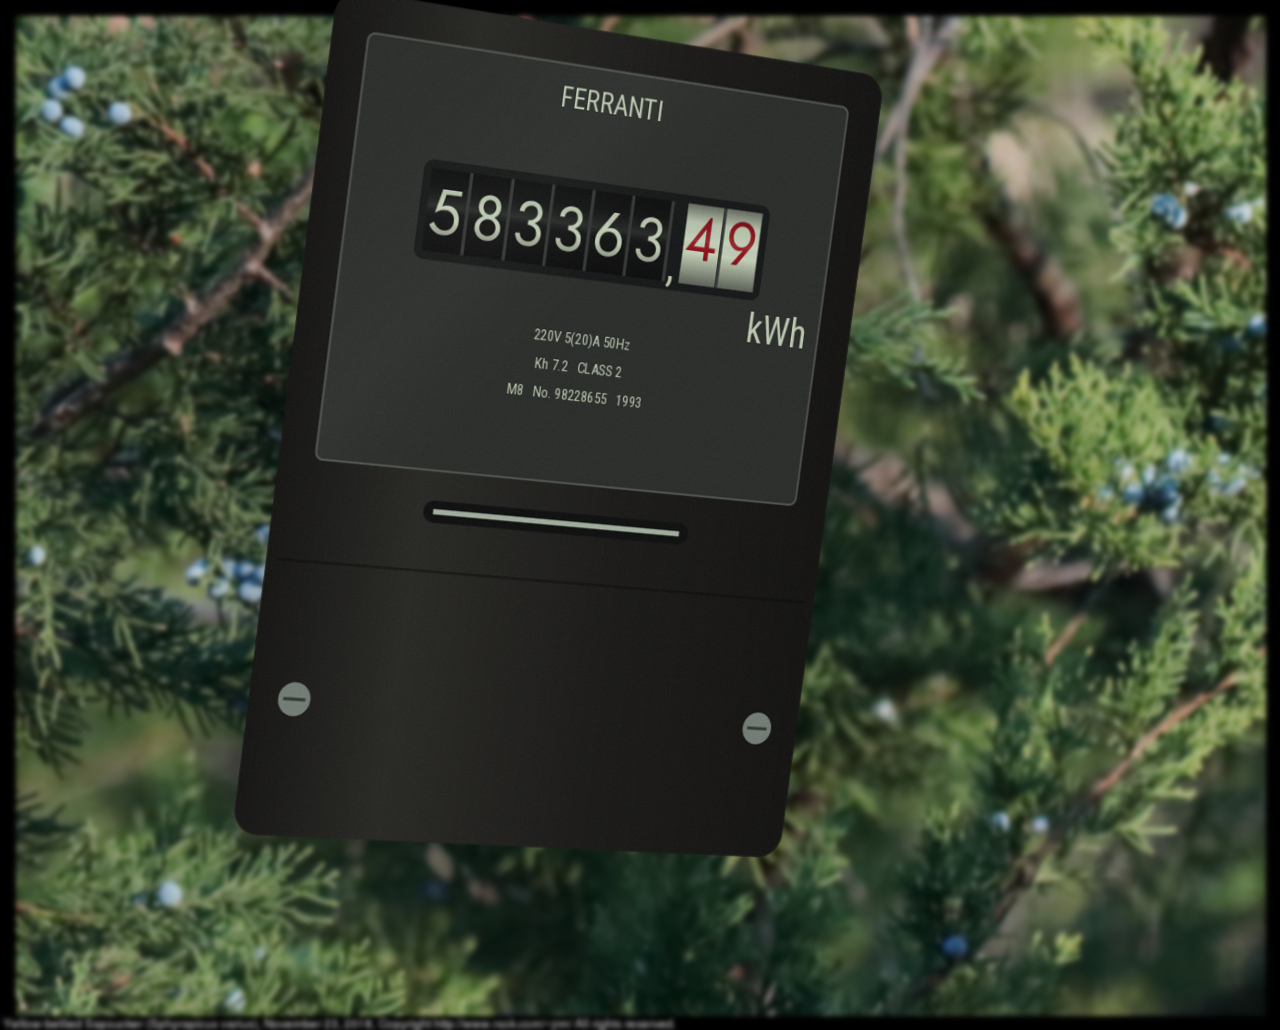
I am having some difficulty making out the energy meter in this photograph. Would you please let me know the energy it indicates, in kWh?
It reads 583363.49 kWh
